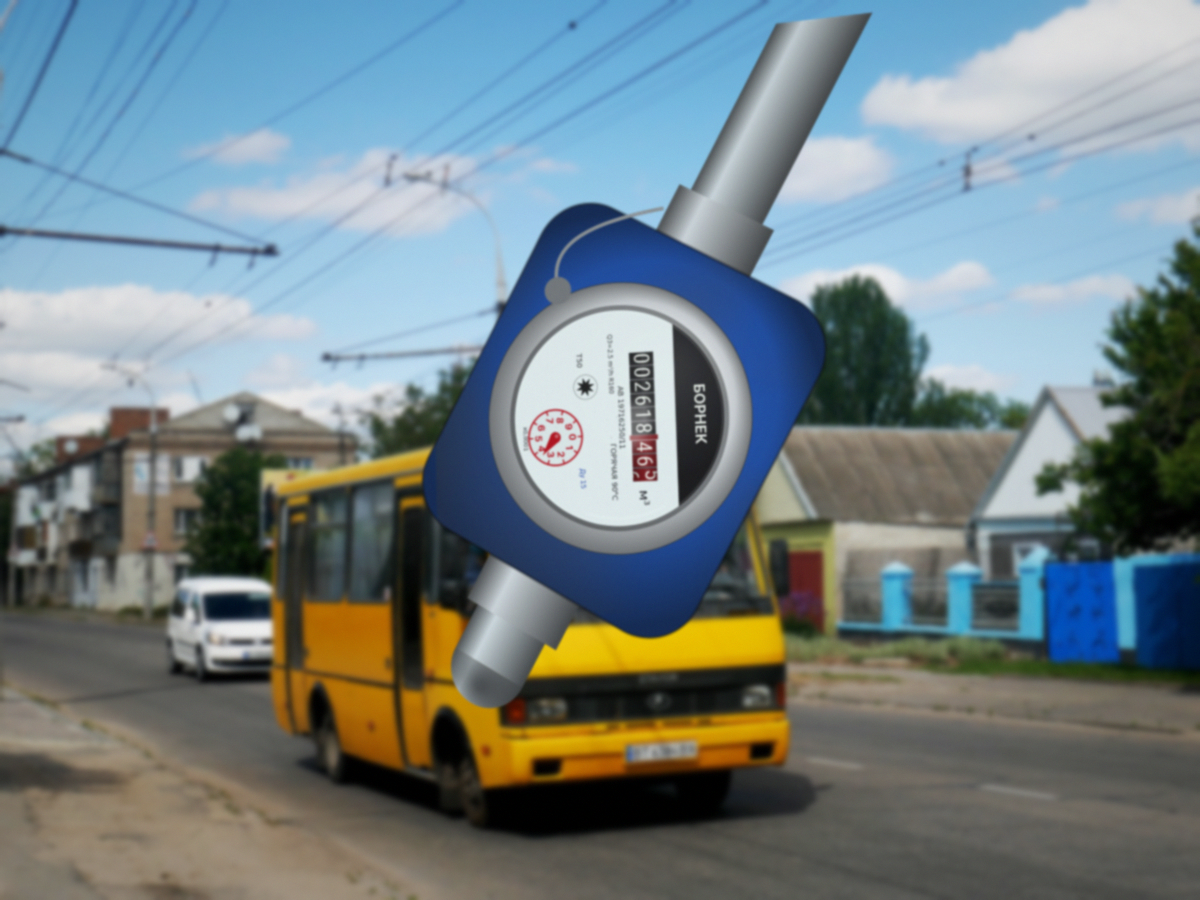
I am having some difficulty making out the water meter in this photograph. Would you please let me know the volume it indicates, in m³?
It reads 2618.4653 m³
